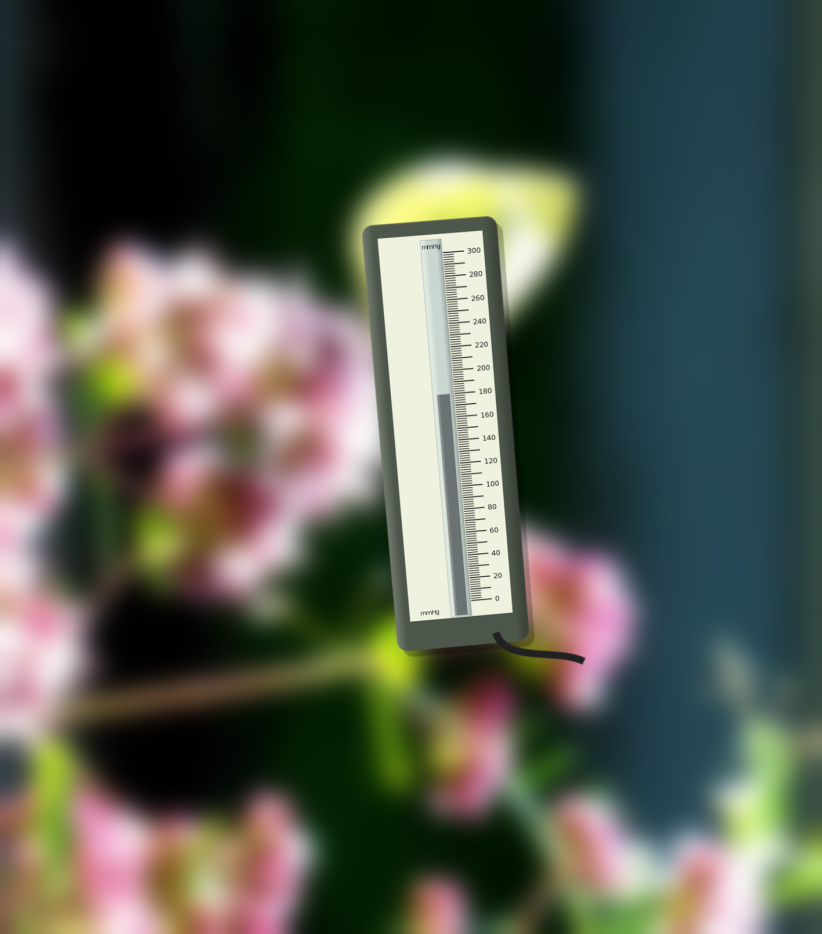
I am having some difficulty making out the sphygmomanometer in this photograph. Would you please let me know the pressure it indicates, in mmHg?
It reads 180 mmHg
